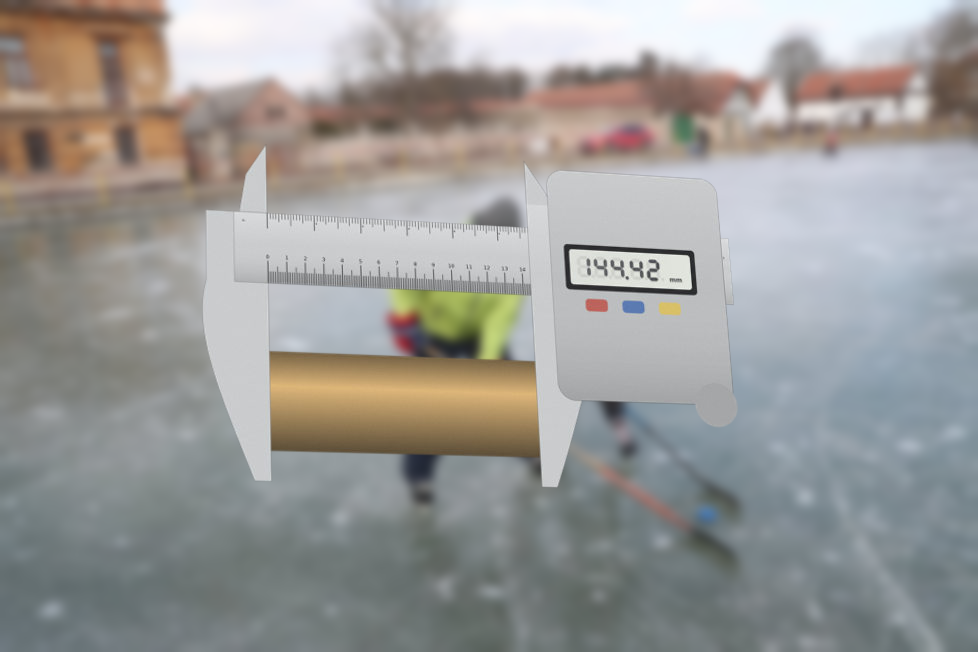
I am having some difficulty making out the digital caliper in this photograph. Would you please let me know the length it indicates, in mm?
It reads 144.42 mm
